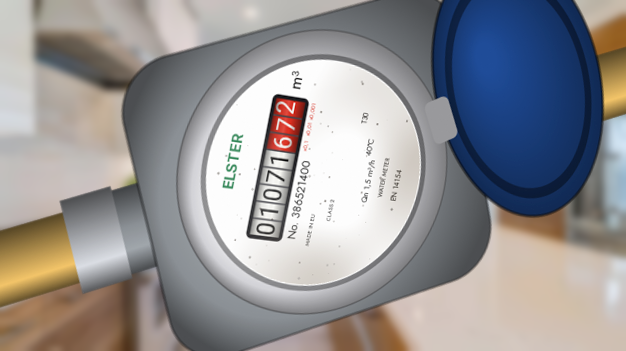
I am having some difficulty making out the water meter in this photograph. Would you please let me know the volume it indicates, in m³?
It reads 1071.672 m³
